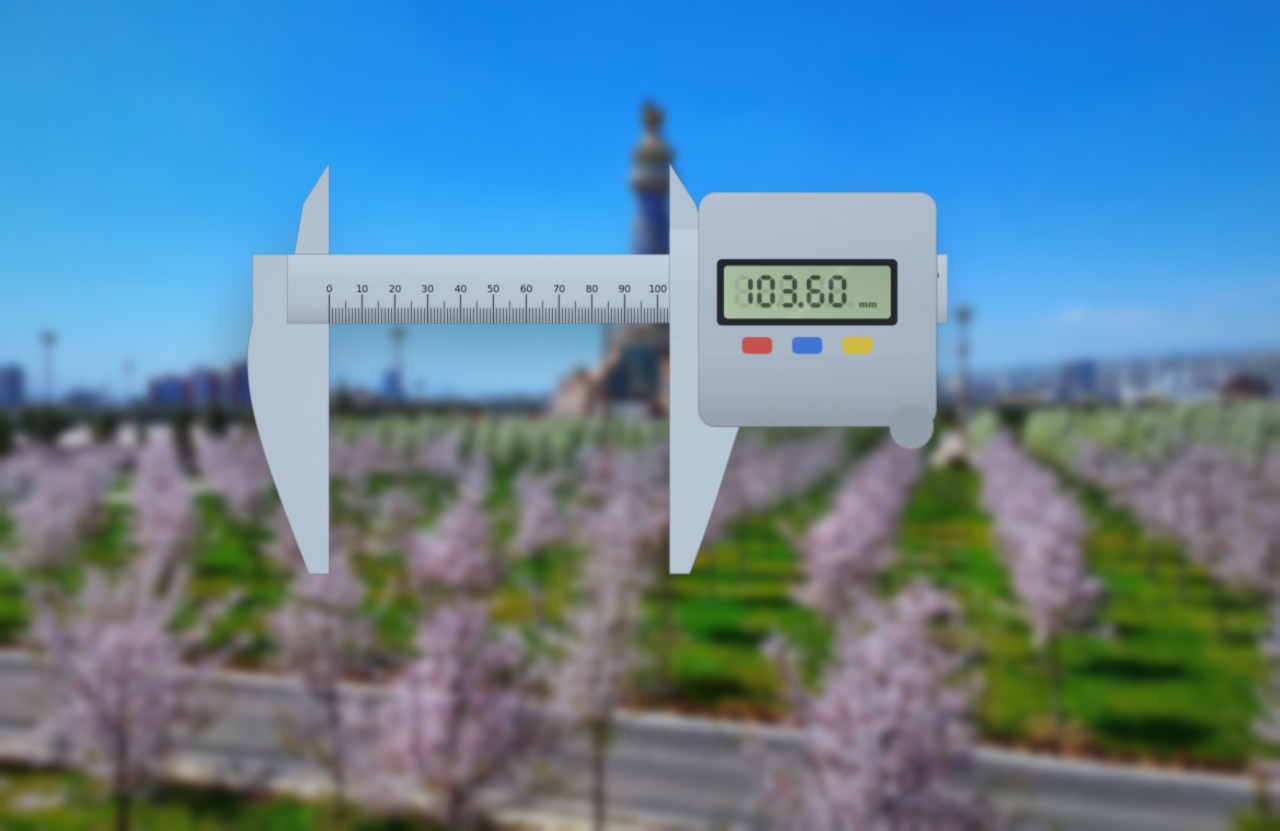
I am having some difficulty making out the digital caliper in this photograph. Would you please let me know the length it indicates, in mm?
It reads 103.60 mm
